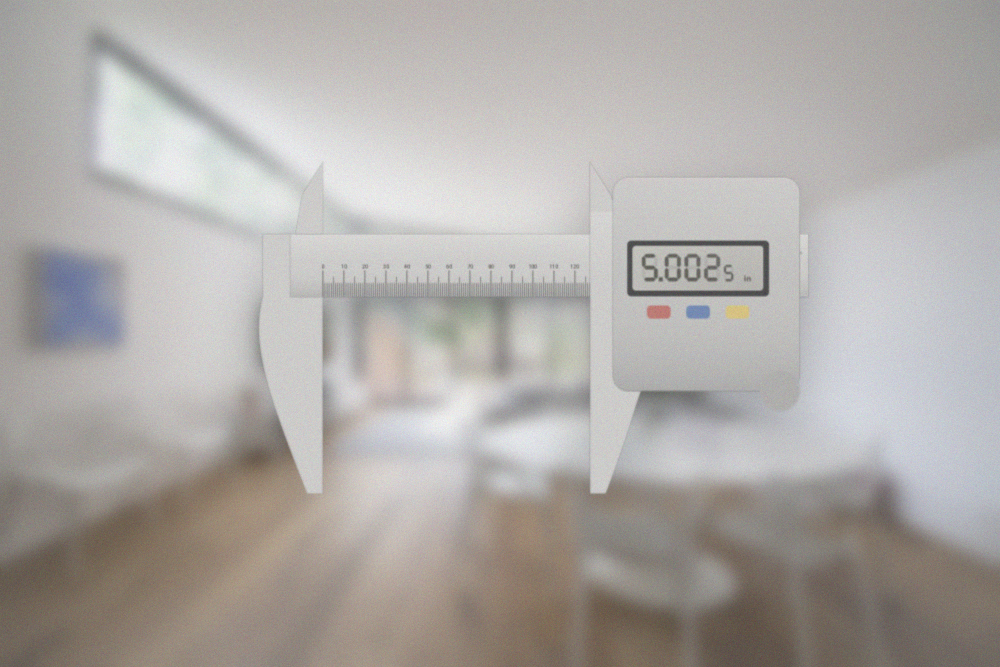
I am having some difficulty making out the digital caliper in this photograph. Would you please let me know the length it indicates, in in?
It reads 5.0025 in
